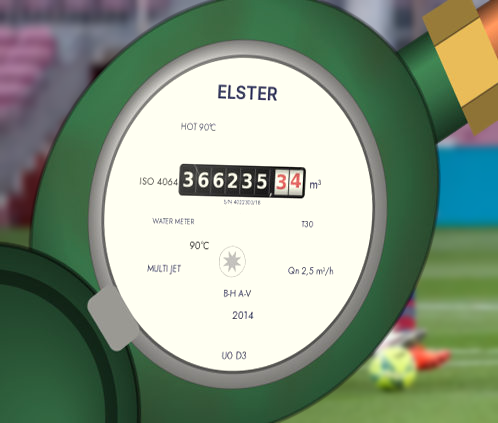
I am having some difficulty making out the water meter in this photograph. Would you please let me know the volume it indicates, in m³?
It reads 366235.34 m³
